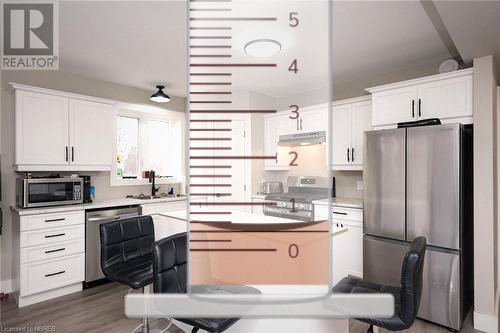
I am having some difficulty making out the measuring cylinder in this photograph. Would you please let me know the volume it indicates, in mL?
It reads 0.4 mL
